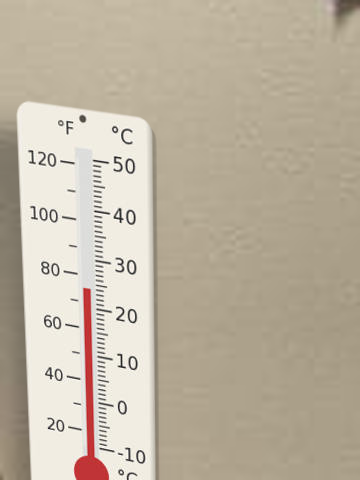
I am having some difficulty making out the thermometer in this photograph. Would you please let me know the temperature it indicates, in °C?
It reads 24 °C
